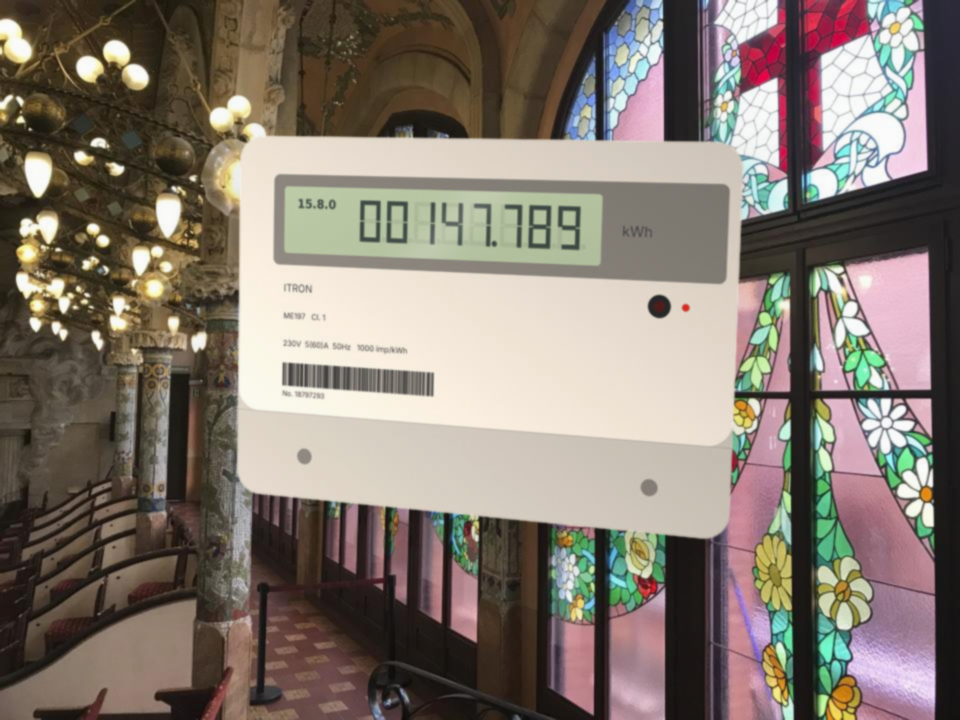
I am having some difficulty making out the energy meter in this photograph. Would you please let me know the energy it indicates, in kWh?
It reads 147.789 kWh
